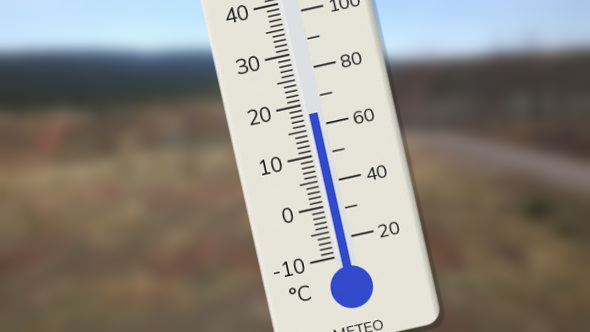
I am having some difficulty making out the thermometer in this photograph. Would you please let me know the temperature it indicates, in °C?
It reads 18 °C
